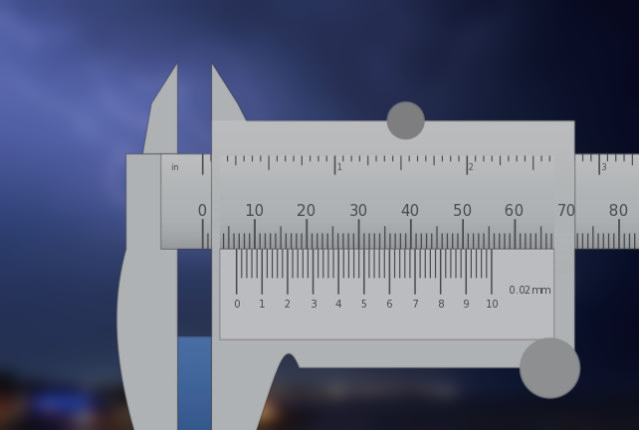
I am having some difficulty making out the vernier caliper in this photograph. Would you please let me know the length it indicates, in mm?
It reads 6.5 mm
